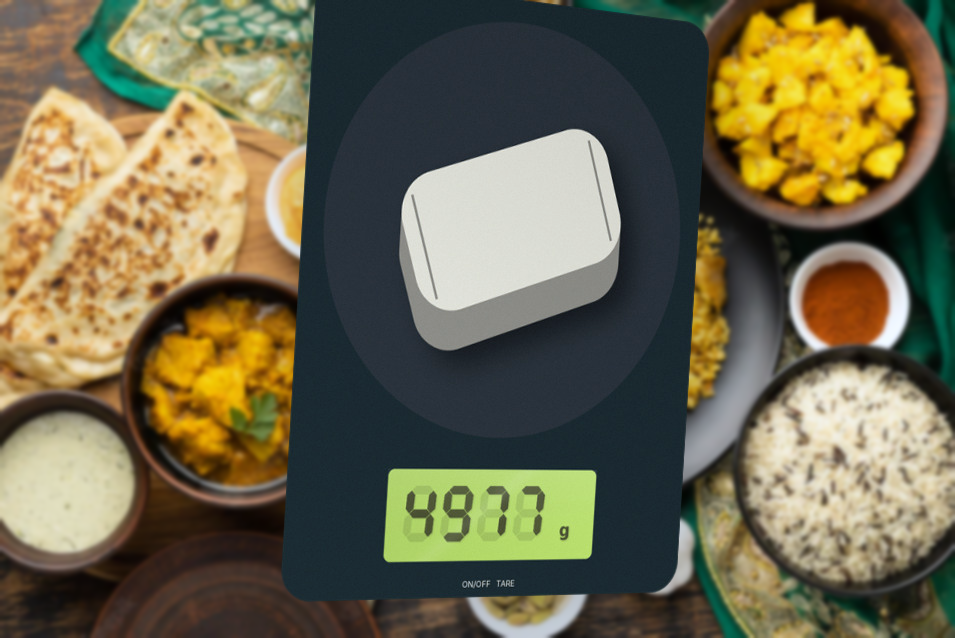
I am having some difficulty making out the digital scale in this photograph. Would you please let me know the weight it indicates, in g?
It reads 4977 g
